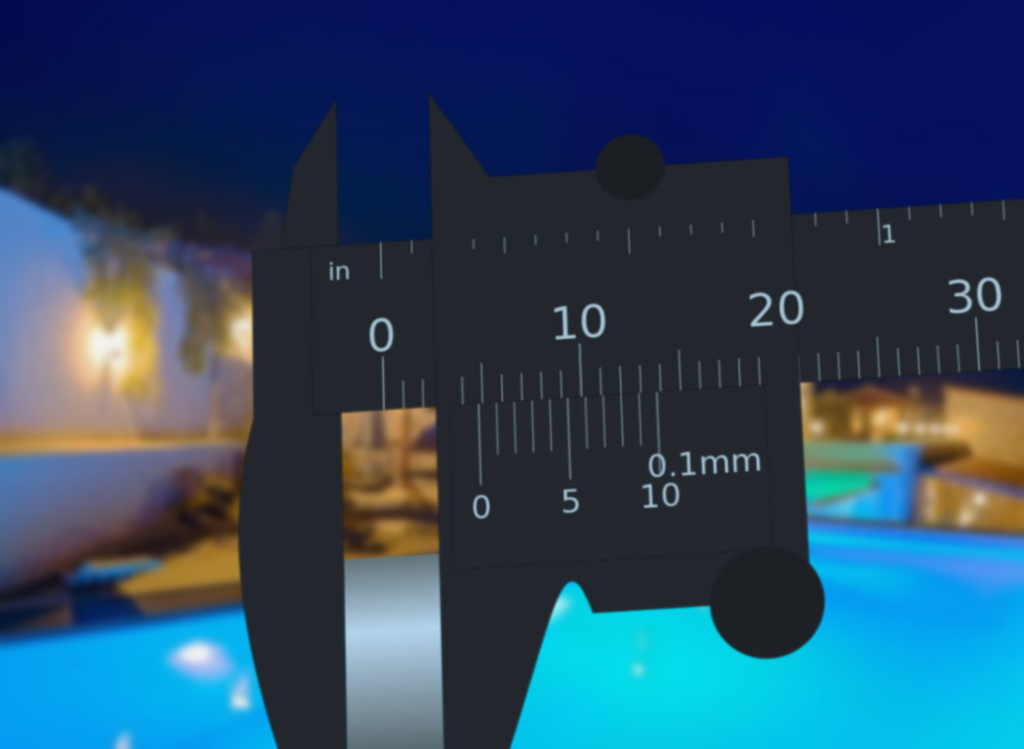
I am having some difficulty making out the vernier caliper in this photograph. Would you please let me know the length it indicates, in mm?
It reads 4.8 mm
